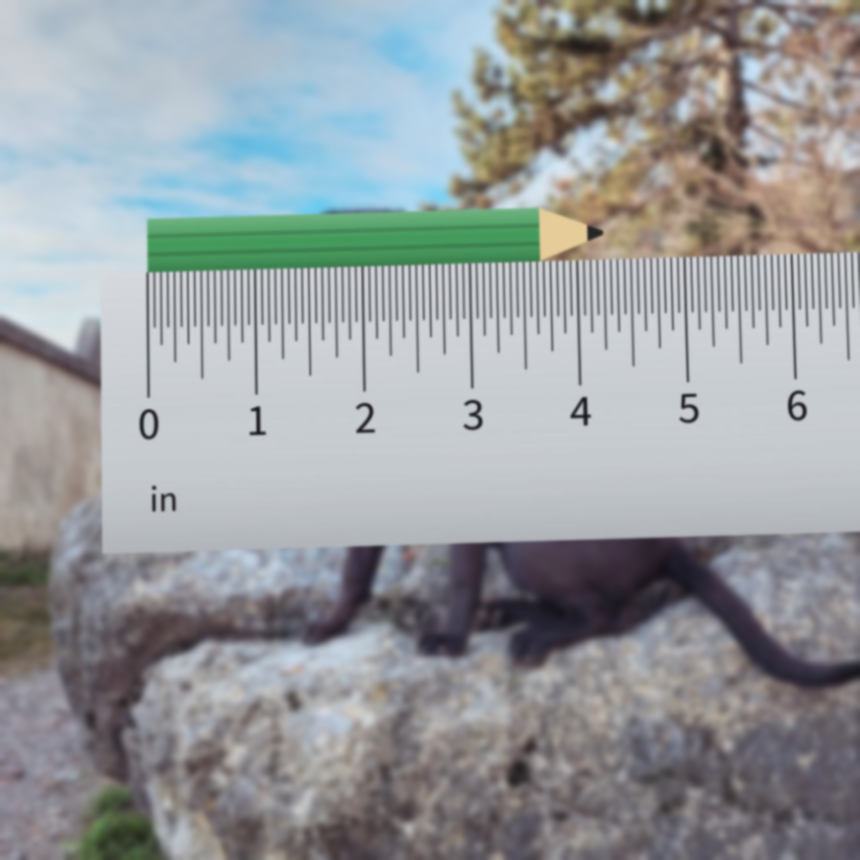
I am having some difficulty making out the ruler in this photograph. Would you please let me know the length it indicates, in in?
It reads 4.25 in
